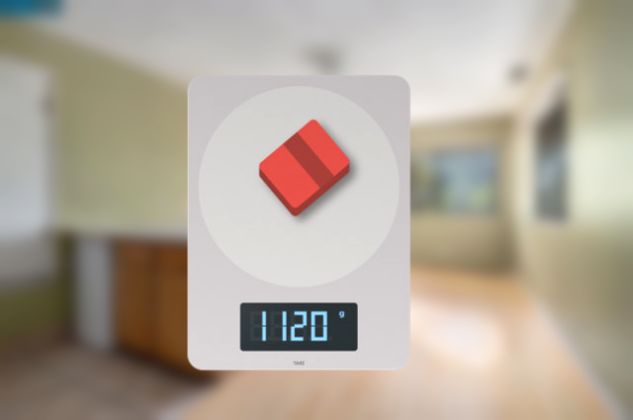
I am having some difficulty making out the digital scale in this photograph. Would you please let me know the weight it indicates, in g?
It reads 1120 g
